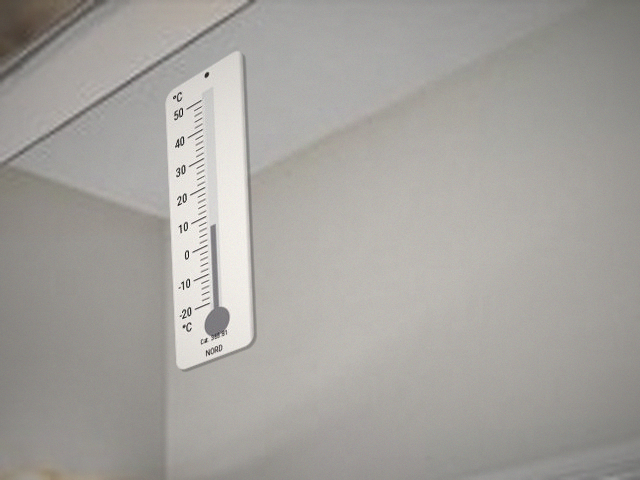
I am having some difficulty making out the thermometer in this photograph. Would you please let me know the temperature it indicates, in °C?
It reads 6 °C
